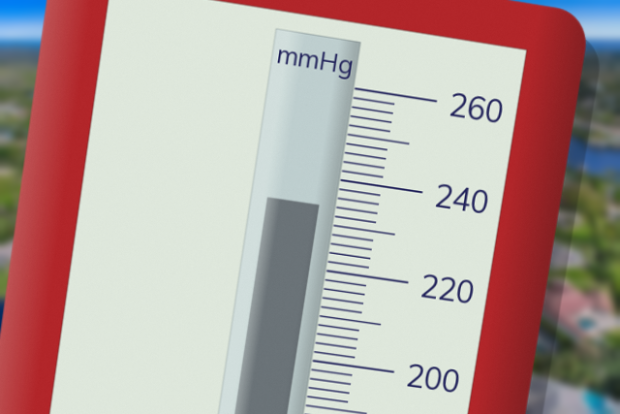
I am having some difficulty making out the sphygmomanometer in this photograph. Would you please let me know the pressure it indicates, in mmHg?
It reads 234 mmHg
